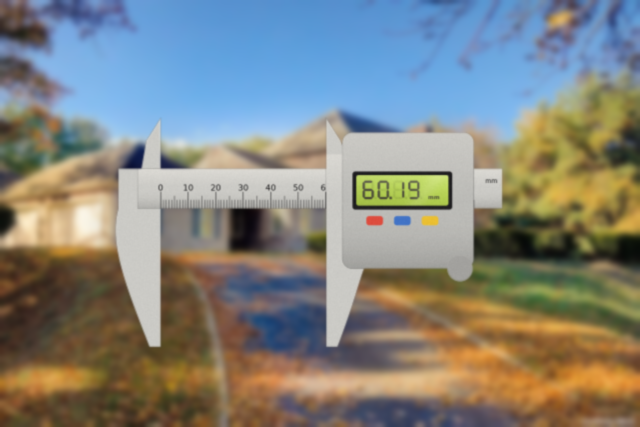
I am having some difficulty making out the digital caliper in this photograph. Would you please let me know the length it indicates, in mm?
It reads 60.19 mm
